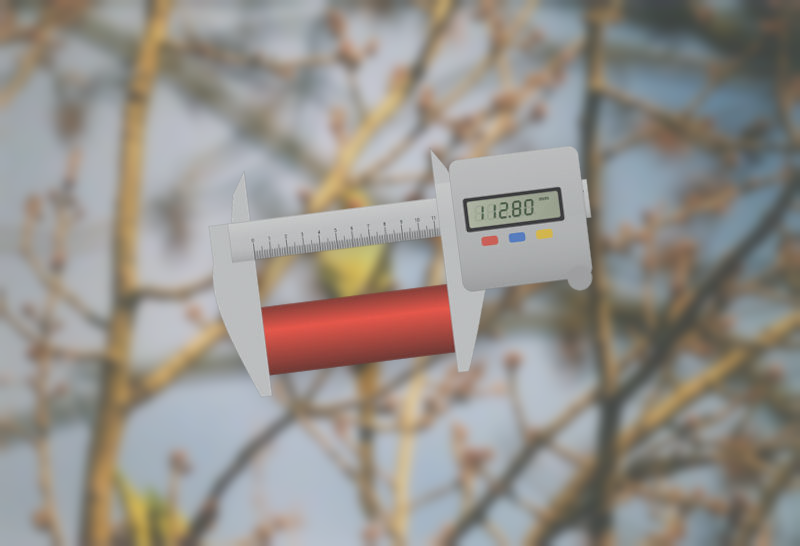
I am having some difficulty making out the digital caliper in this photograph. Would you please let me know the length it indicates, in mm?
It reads 112.80 mm
